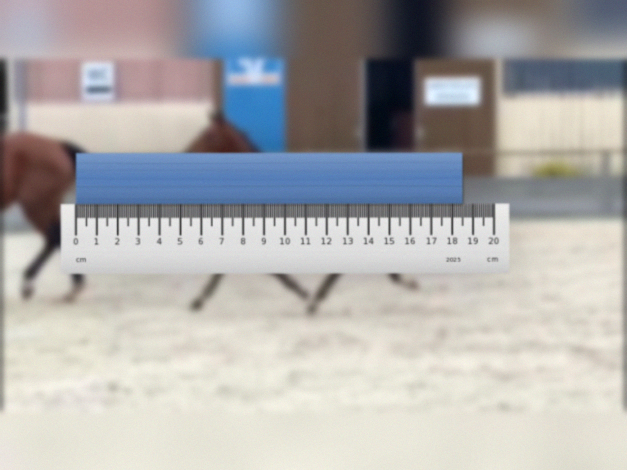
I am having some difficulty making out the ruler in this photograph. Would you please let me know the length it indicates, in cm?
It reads 18.5 cm
